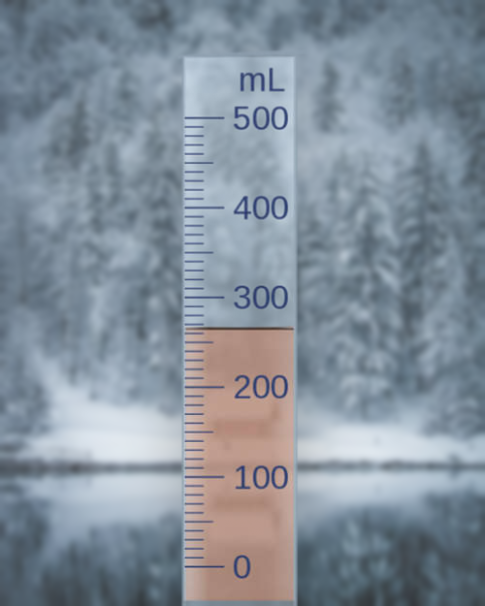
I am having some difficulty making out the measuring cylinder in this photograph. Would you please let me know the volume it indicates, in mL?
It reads 265 mL
